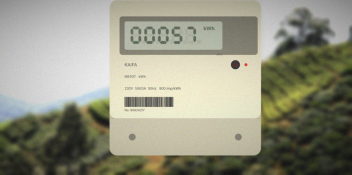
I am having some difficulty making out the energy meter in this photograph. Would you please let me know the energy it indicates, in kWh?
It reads 57 kWh
